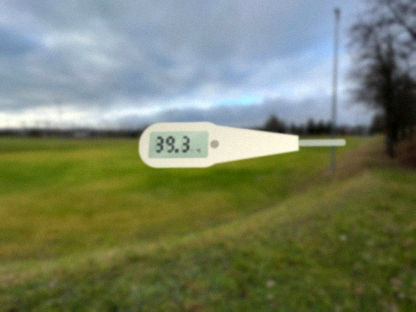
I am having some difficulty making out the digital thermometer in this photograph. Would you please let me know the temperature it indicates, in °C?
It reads 39.3 °C
